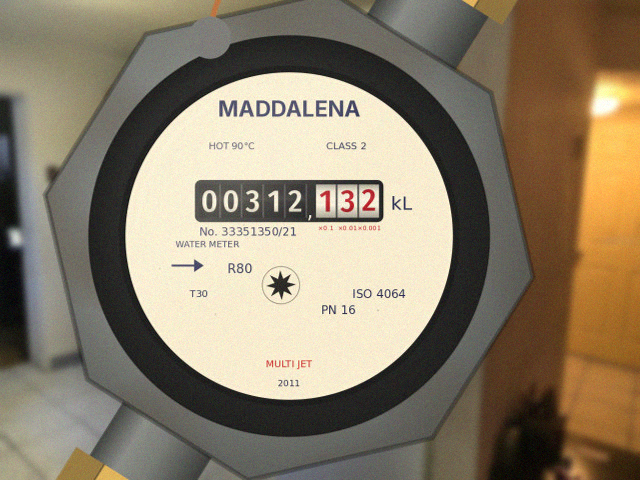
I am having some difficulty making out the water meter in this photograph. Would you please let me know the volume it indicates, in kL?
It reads 312.132 kL
